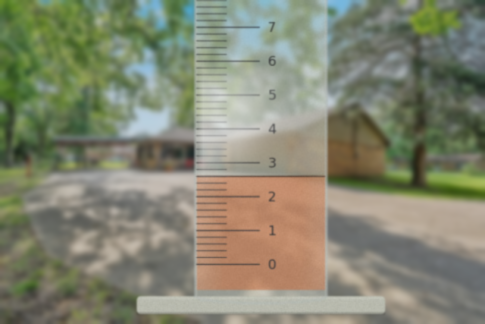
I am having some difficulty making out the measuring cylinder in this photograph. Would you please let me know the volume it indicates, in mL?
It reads 2.6 mL
